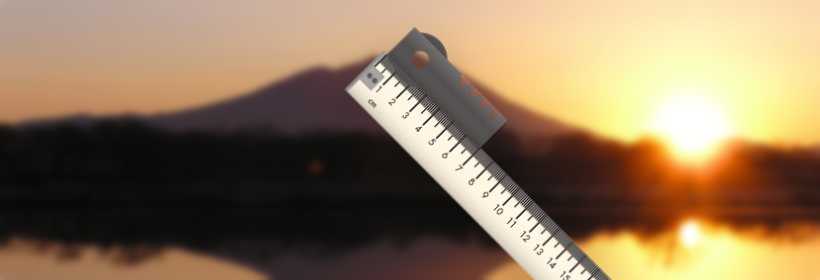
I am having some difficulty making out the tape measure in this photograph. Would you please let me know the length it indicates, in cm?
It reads 7 cm
